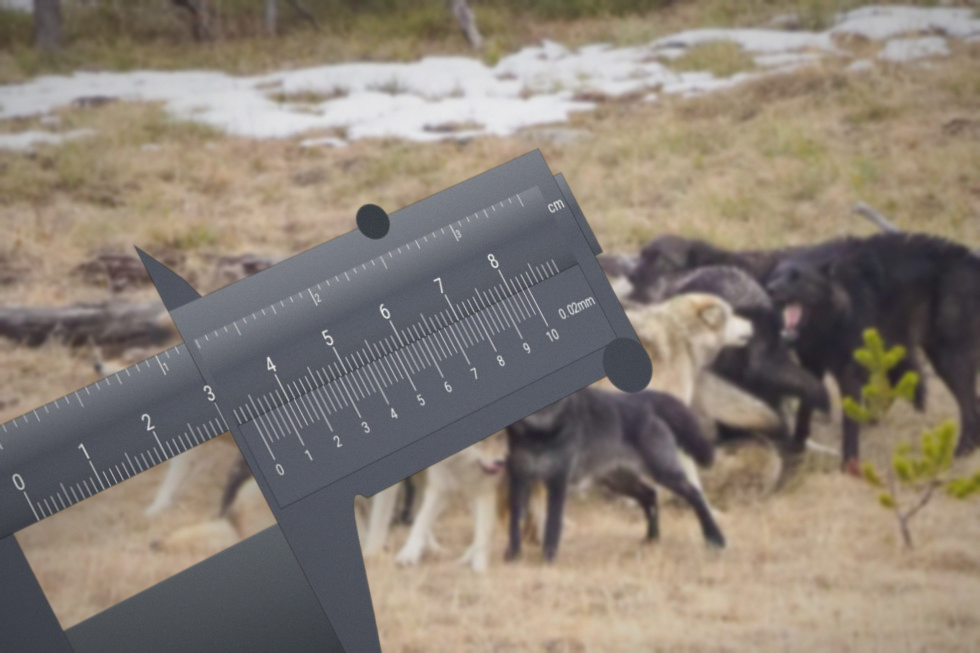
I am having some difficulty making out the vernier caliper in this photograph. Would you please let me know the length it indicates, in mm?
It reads 34.0 mm
